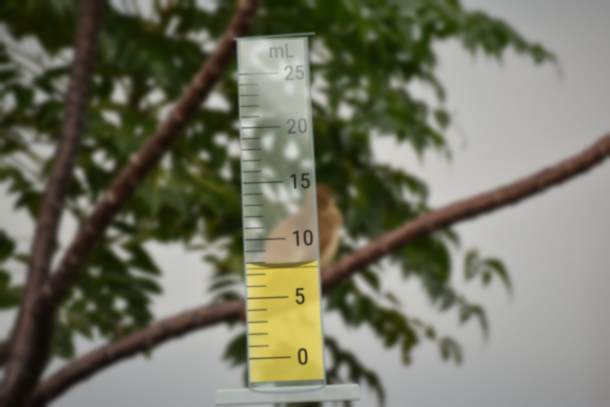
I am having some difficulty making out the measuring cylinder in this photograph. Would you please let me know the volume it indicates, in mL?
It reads 7.5 mL
